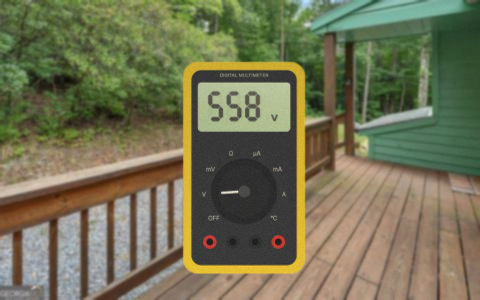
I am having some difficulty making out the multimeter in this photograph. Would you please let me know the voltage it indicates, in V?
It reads 558 V
